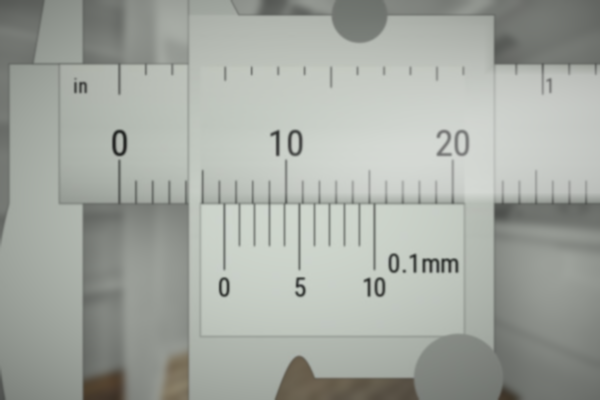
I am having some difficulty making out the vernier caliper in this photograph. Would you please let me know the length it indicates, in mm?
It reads 6.3 mm
